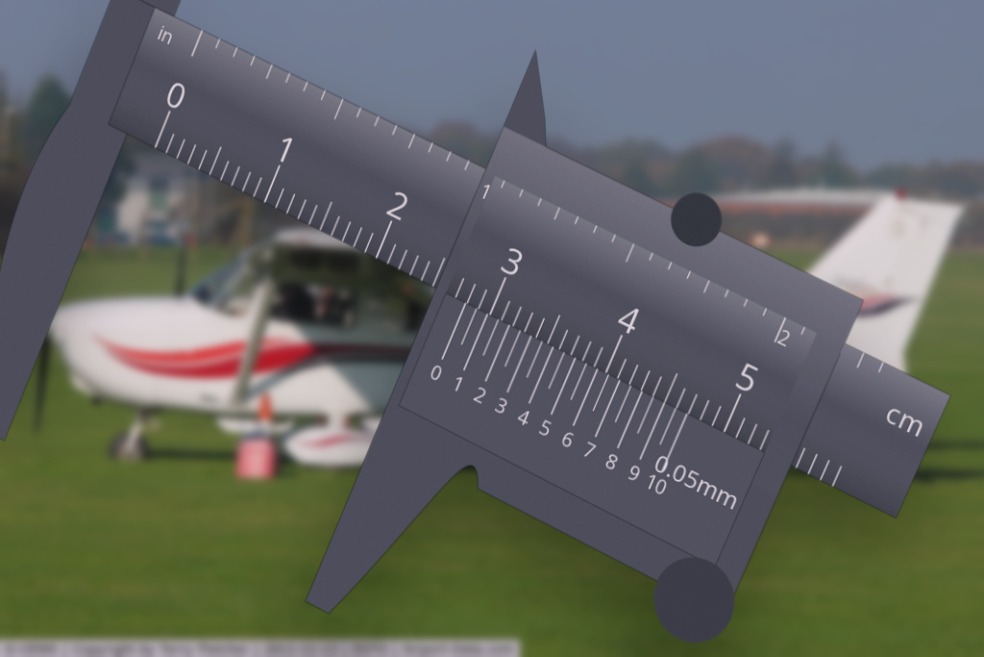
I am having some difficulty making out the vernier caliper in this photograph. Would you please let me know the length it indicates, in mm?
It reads 27.9 mm
